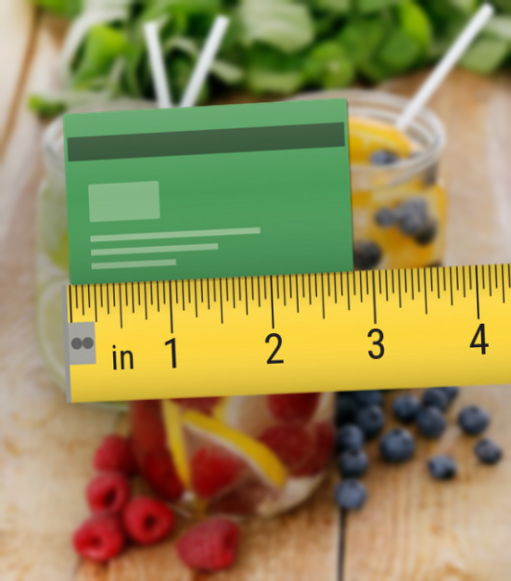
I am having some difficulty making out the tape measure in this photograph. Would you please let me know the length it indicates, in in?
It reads 2.8125 in
